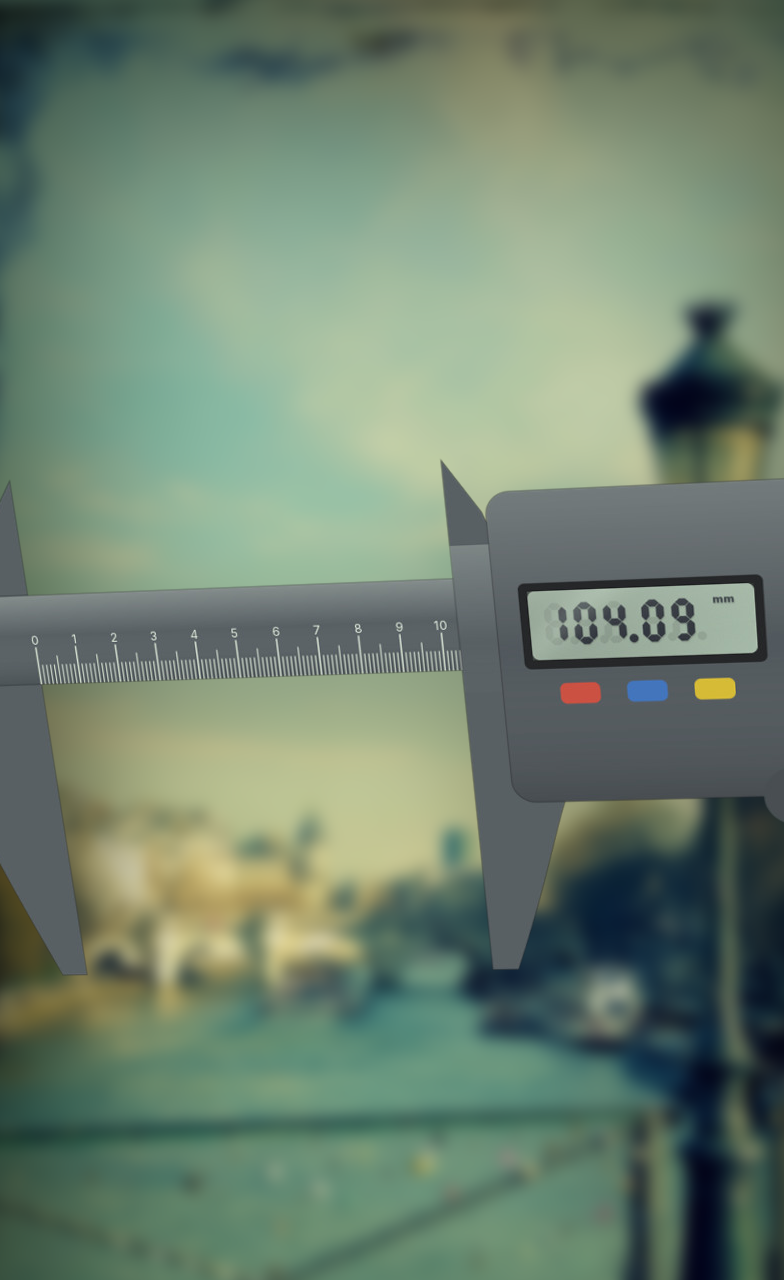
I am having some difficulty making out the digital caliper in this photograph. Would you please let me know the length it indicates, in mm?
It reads 104.09 mm
